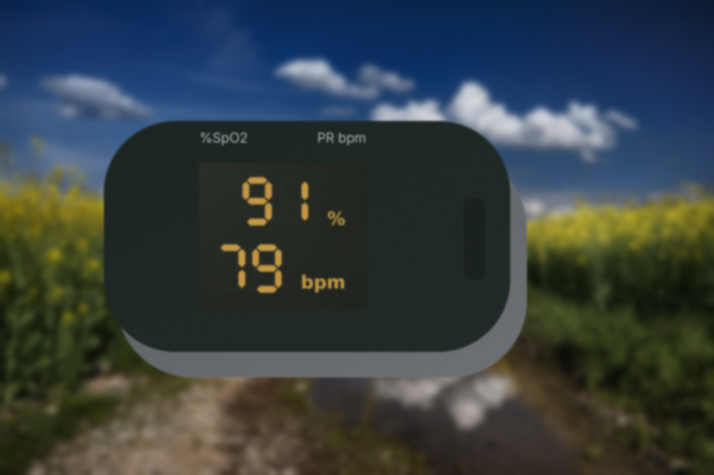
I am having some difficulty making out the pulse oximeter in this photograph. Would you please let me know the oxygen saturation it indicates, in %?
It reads 91 %
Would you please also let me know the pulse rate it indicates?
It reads 79 bpm
